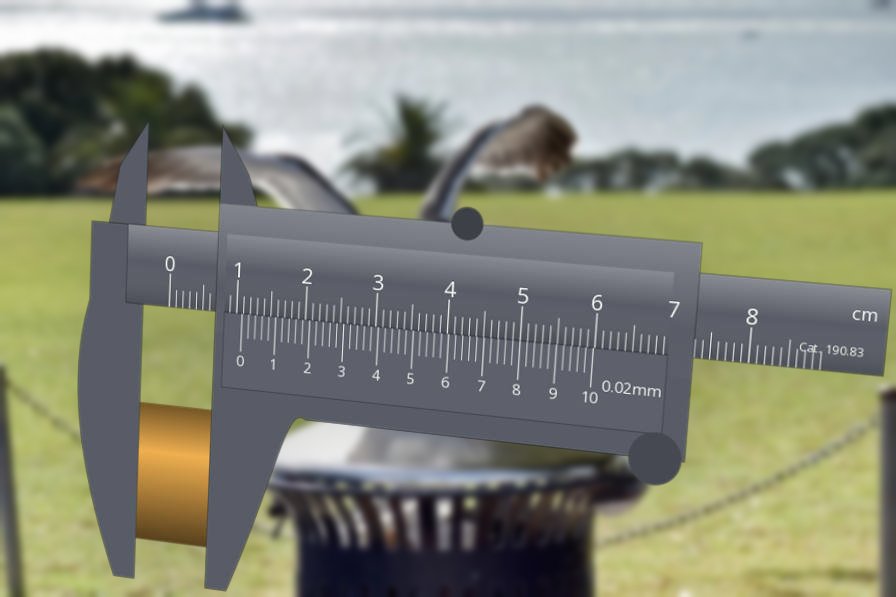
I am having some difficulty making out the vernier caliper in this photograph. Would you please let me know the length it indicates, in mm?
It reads 10.8 mm
